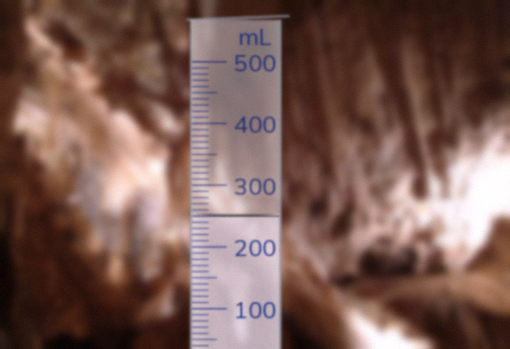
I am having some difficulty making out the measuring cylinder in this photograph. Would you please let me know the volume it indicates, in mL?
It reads 250 mL
